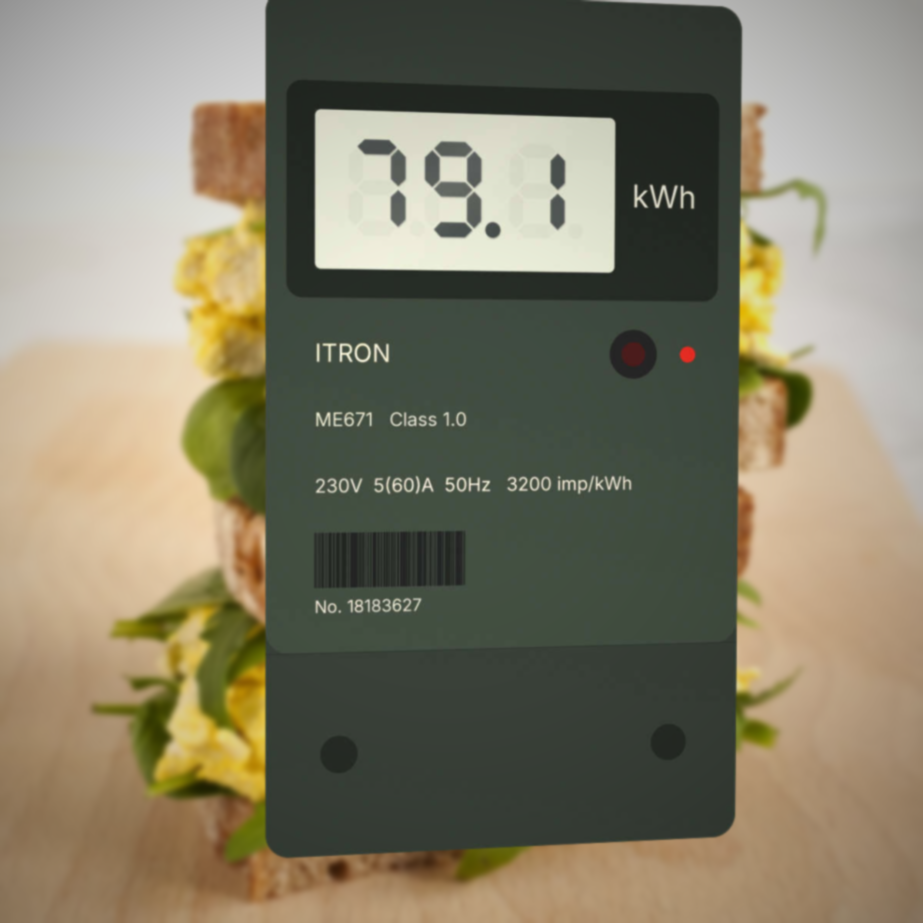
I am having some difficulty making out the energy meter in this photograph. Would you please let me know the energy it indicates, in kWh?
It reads 79.1 kWh
